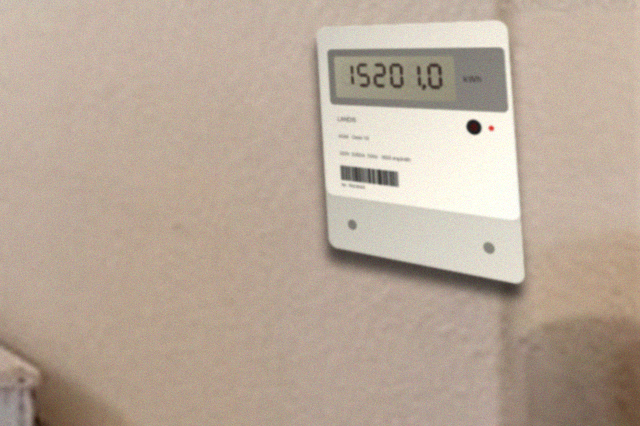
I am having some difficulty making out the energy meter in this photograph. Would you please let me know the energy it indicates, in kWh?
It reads 15201.0 kWh
